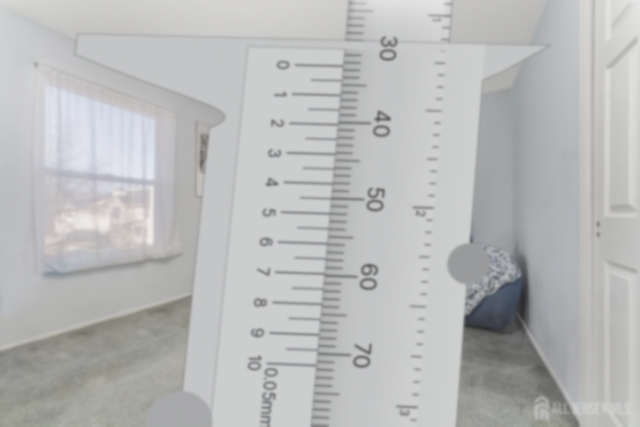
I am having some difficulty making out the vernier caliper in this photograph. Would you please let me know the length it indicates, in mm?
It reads 32.5 mm
